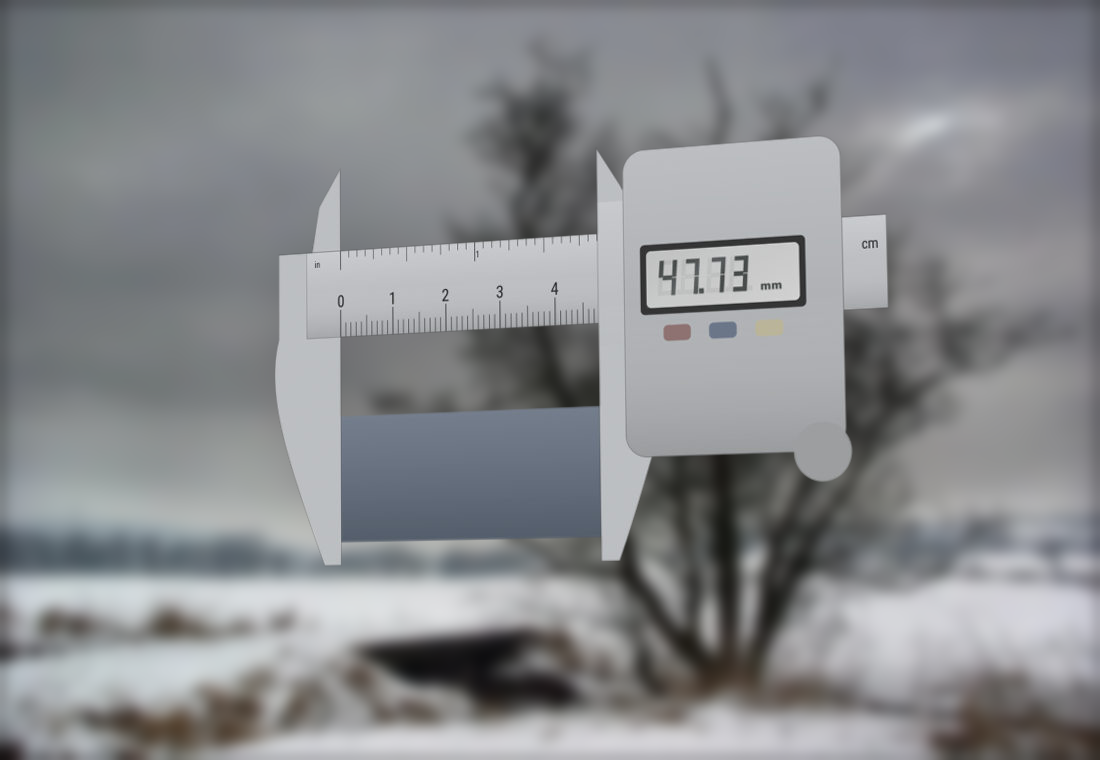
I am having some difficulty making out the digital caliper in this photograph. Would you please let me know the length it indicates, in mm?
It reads 47.73 mm
